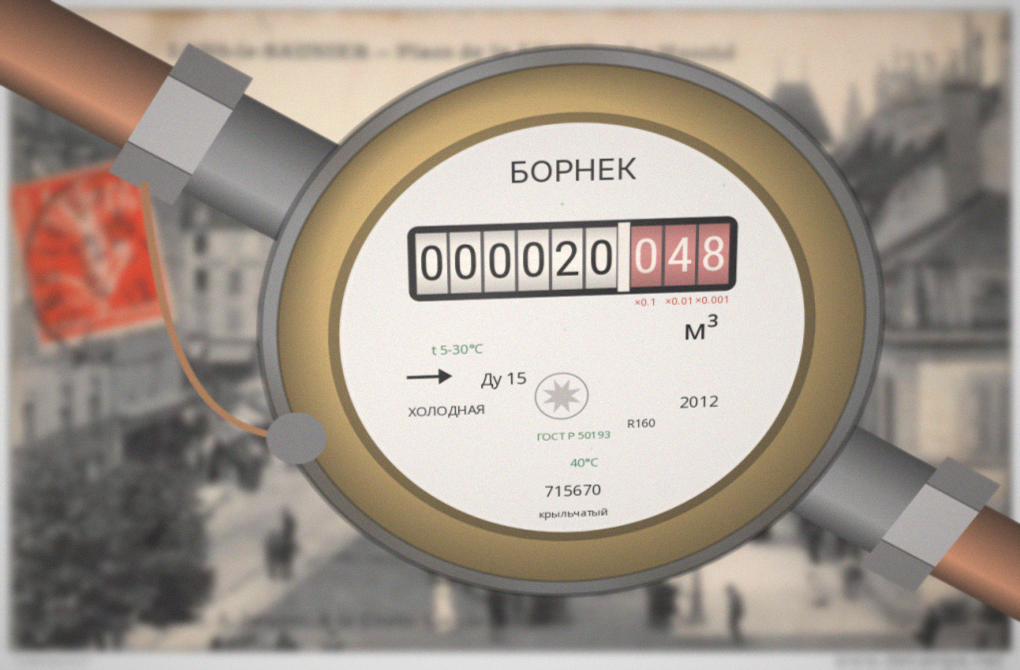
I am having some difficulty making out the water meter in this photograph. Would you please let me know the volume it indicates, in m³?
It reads 20.048 m³
